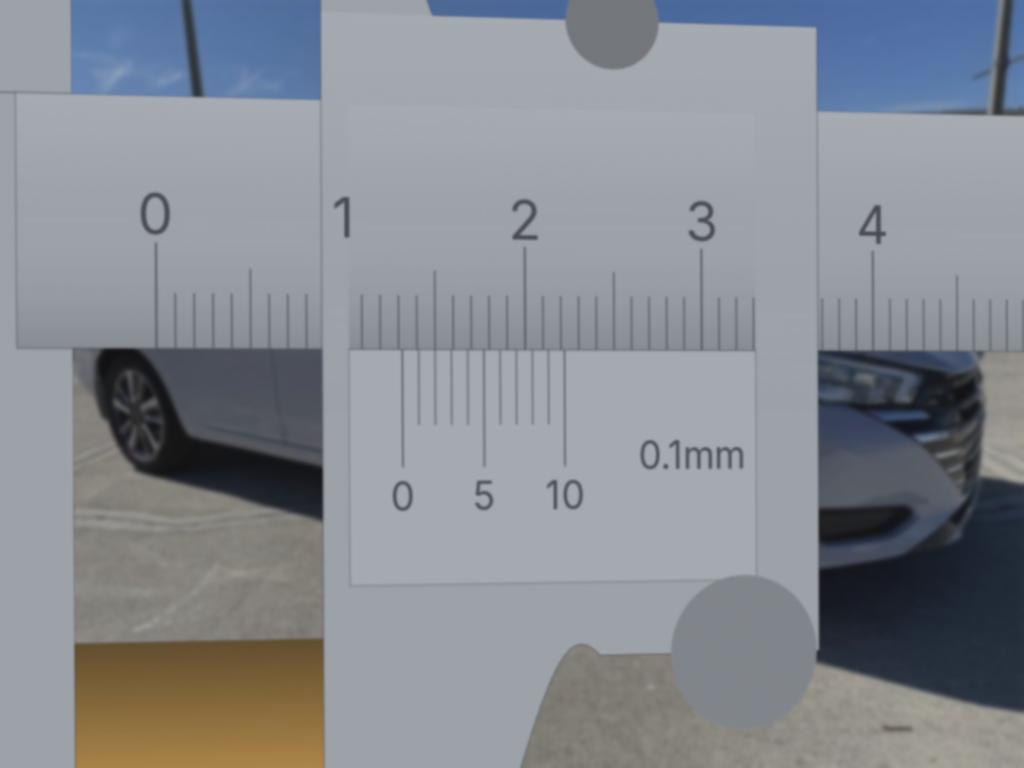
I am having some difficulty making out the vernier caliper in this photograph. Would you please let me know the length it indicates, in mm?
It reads 13.2 mm
